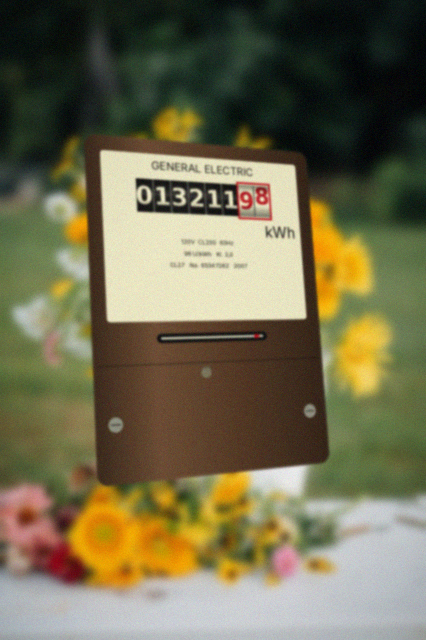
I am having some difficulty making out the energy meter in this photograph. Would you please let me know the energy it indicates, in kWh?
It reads 13211.98 kWh
